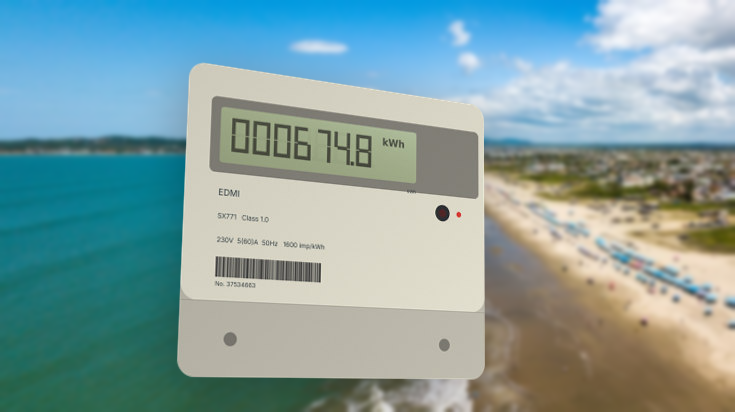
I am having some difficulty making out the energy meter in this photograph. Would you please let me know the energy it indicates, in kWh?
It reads 674.8 kWh
